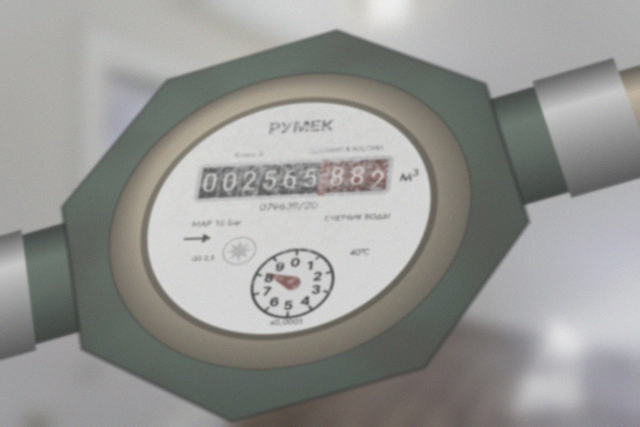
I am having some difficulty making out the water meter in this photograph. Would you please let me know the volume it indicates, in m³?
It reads 2565.8818 m³
